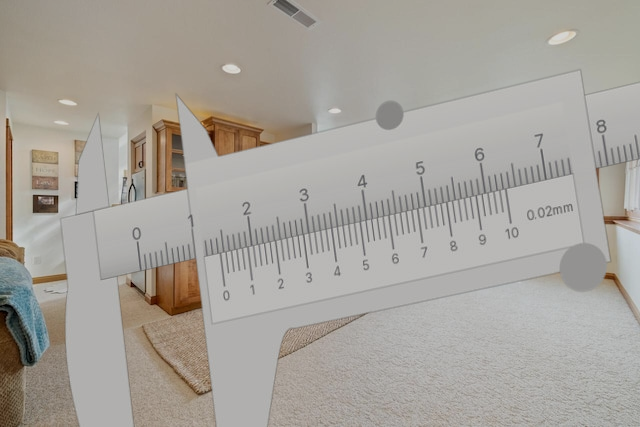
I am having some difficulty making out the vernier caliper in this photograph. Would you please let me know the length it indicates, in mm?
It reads 14.4 mm
